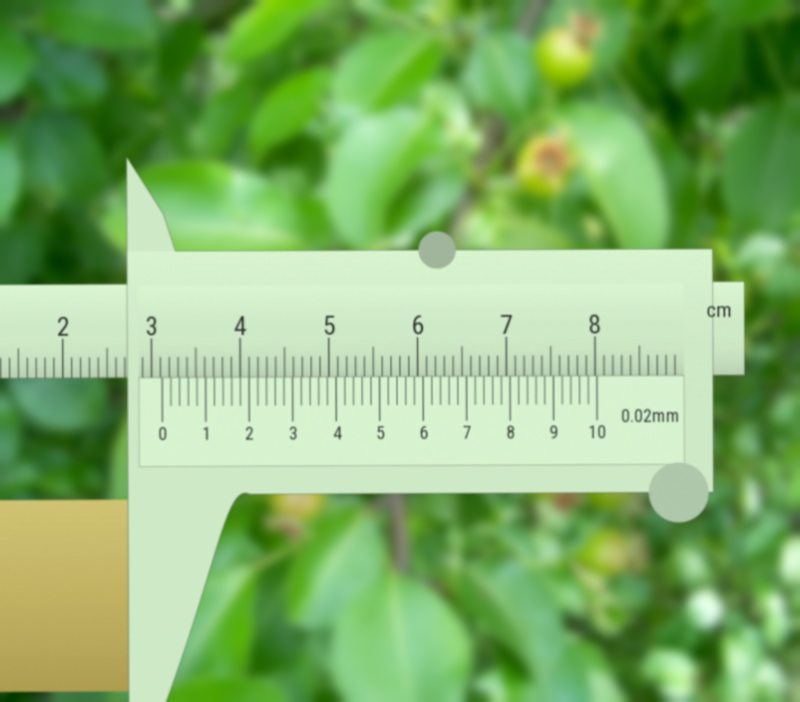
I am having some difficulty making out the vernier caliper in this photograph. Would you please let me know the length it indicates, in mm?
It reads 31.2 mm
